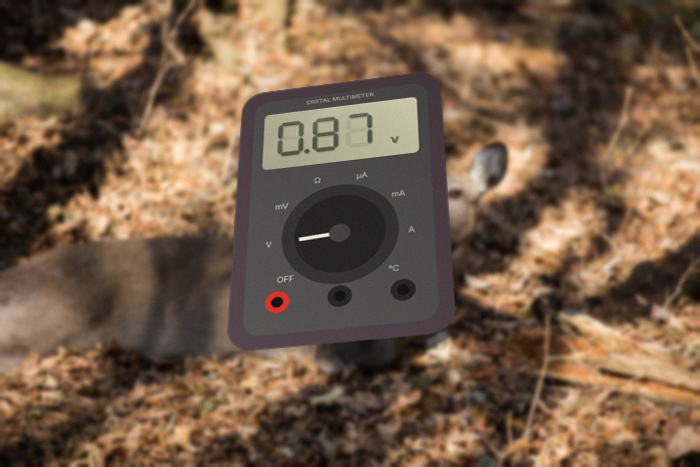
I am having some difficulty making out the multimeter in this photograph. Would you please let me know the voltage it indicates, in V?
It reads 0.87 V
